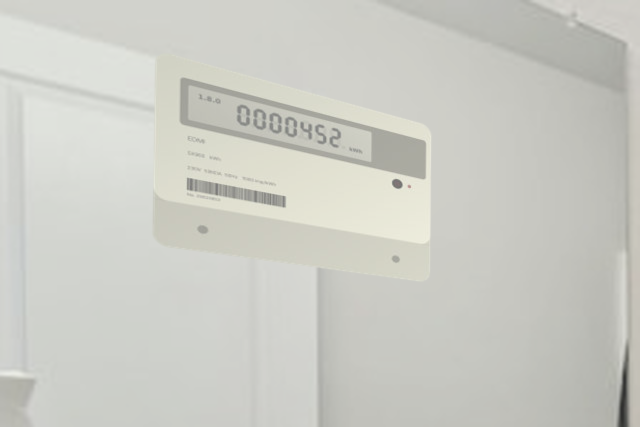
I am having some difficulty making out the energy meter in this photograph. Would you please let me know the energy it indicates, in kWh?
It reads 452 kWh
